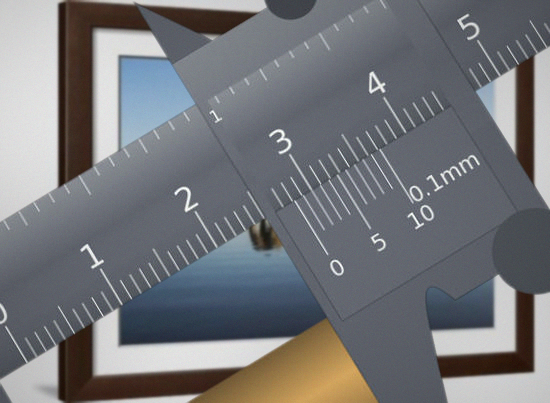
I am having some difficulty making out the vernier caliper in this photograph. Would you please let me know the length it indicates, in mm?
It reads 28.2 mm
